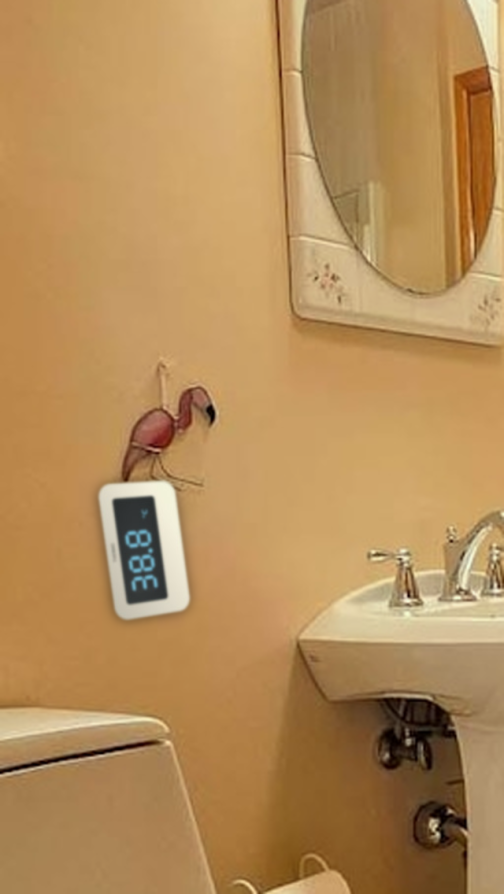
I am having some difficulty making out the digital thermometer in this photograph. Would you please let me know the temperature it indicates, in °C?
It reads 38.8 °C
